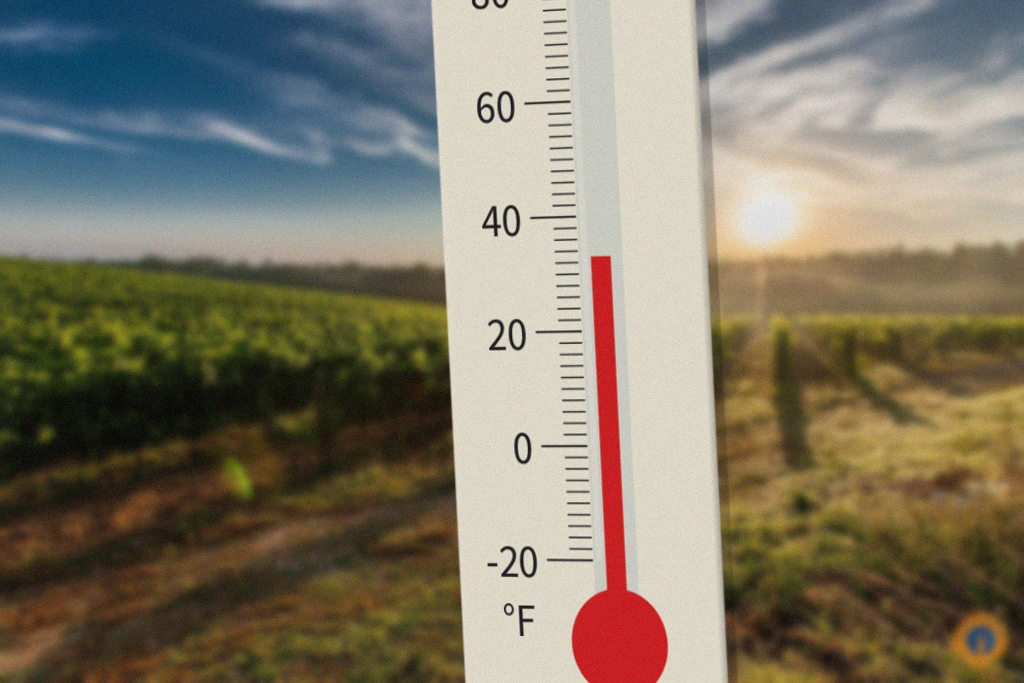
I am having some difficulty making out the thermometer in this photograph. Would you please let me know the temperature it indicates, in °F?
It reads 33 °F
